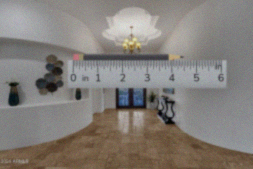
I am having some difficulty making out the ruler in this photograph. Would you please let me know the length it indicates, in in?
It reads 4.5 in
